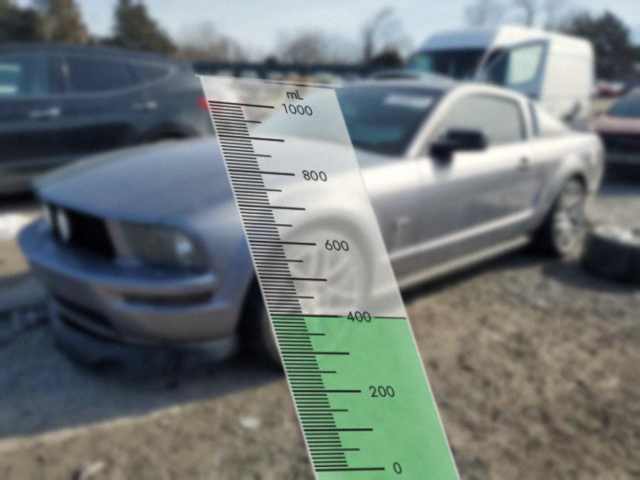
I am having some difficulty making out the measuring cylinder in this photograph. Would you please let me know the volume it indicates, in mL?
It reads 400 mL
